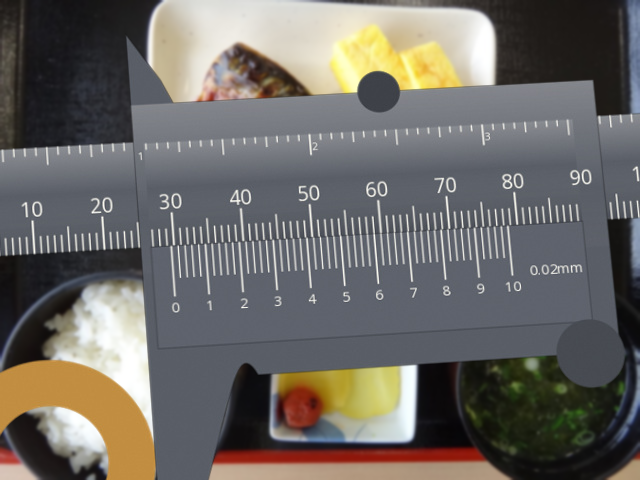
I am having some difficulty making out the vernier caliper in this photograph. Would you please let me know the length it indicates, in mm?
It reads 29.6 mm
